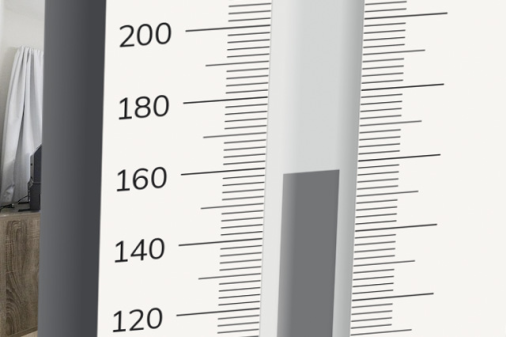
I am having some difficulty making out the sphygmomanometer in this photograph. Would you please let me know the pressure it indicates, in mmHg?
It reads 158 mmHg
